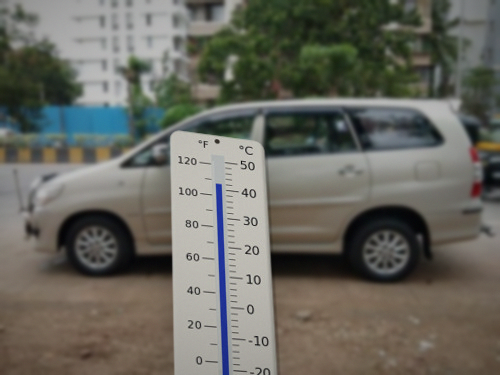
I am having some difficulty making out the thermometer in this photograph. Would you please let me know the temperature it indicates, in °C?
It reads 42 °C
